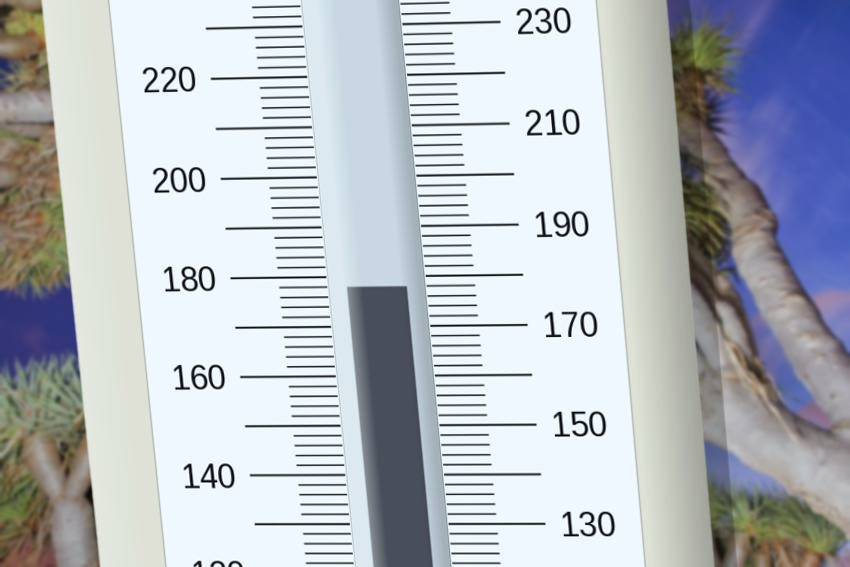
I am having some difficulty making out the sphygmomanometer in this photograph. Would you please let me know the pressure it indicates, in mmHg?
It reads 178 mmHg
